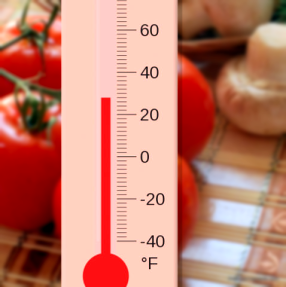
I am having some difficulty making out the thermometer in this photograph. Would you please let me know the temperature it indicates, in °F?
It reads 28 °F
